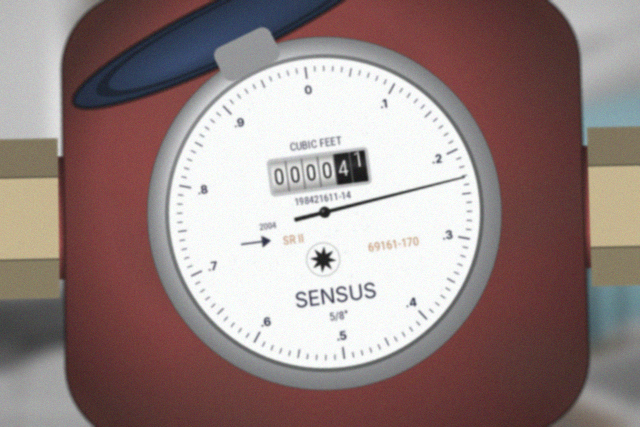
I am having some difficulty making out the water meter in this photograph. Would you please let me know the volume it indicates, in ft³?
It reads 41.23 ft³
